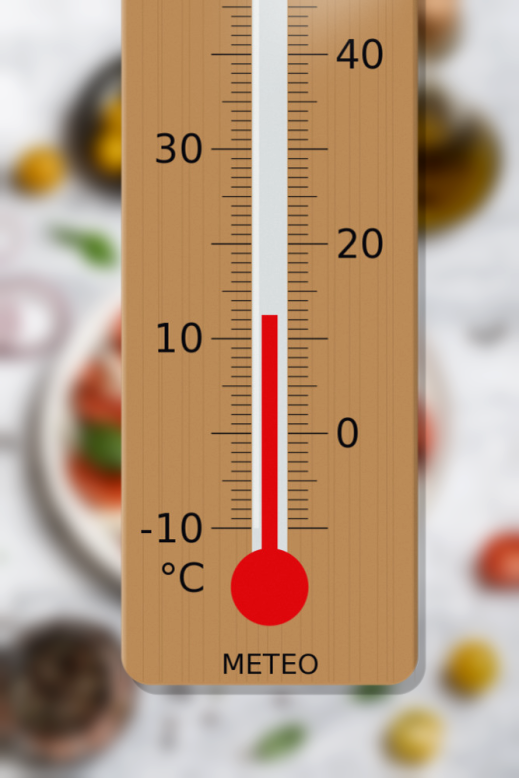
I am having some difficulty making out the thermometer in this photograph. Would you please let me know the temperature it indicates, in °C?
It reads 12.5 °C
